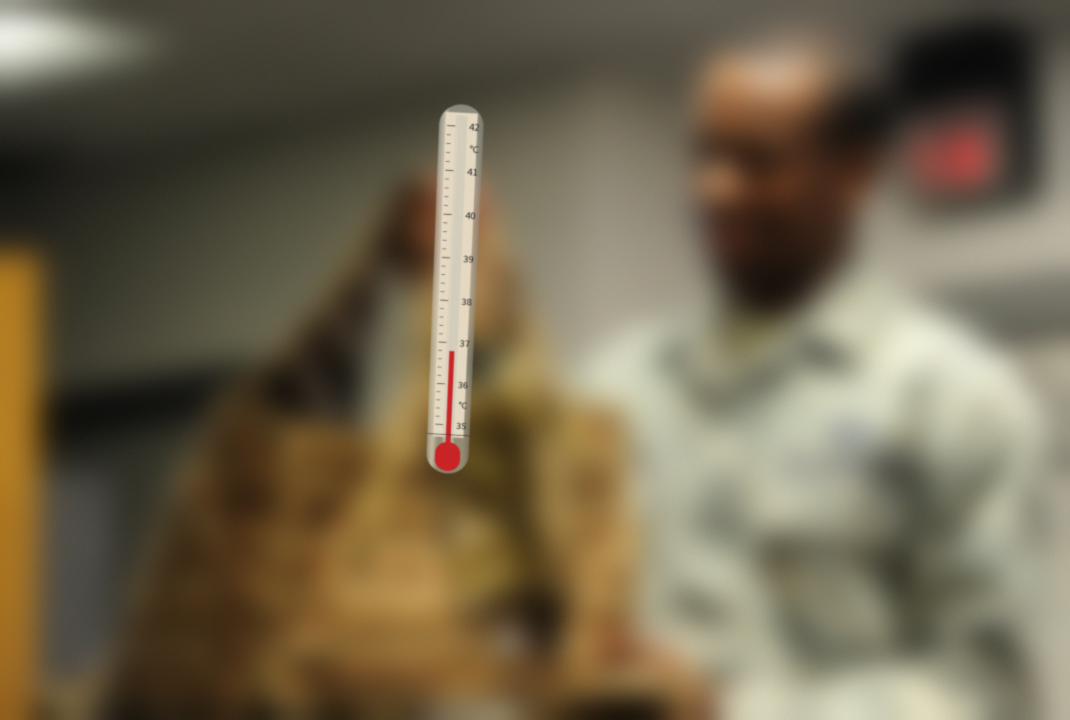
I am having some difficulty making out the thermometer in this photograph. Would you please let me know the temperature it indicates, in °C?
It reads 36.8 °C
